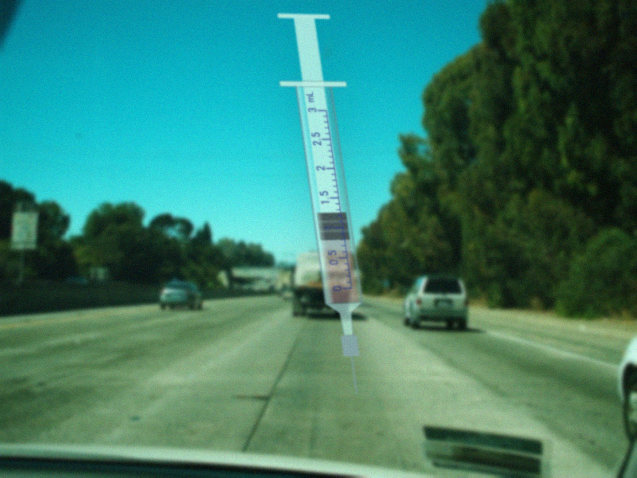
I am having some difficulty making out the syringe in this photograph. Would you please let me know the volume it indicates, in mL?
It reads 0.8 mL
